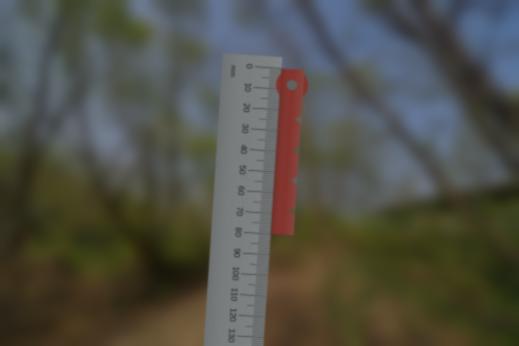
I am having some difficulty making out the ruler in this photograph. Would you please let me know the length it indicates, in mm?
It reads 80 mm
